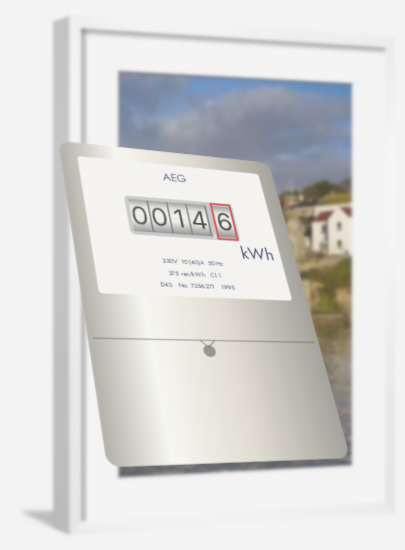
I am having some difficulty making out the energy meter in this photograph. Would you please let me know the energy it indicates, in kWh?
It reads 14.6 kWh
